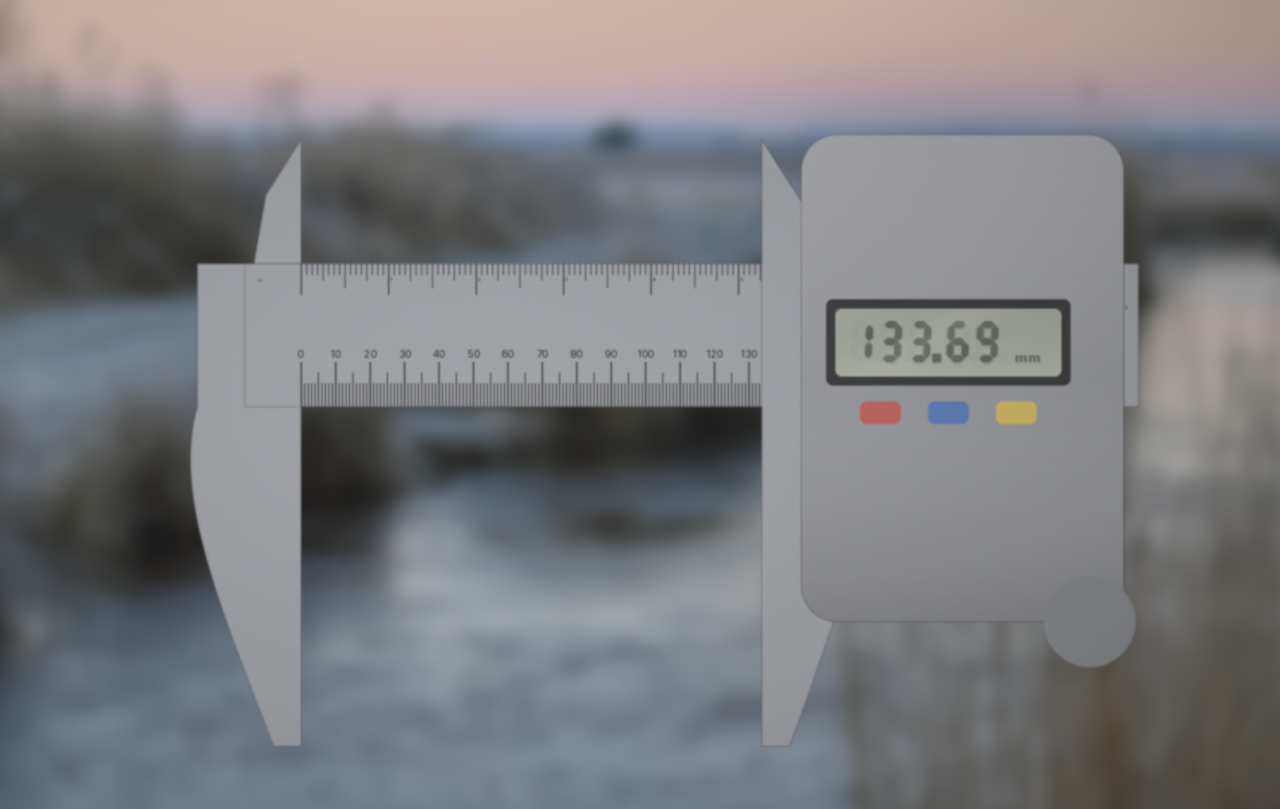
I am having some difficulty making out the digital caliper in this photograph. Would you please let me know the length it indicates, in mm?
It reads 133.69 mm
